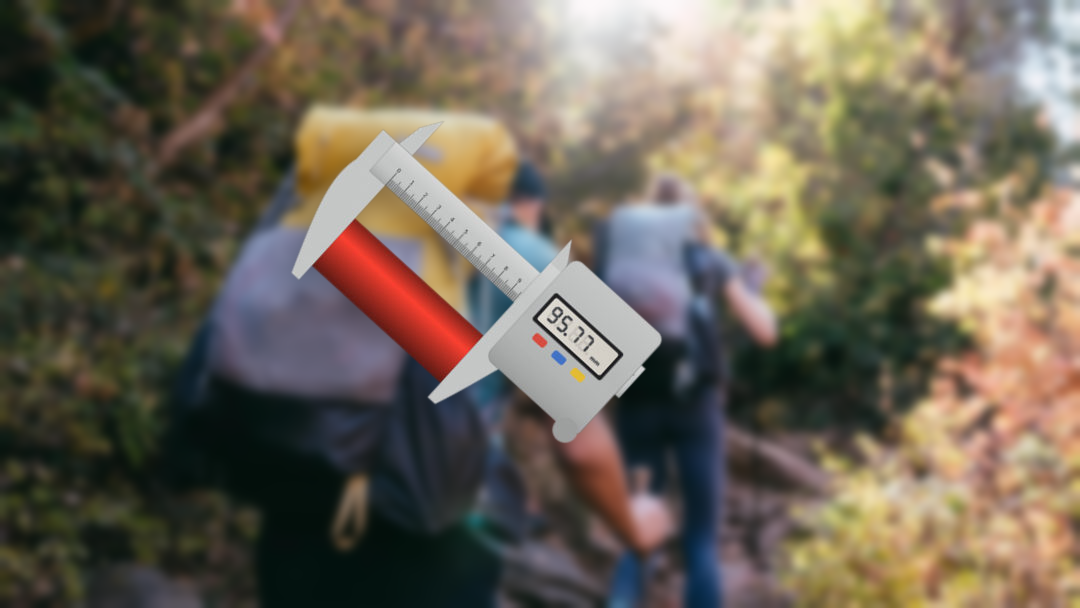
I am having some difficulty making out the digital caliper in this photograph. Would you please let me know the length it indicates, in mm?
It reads 95.77 mm
